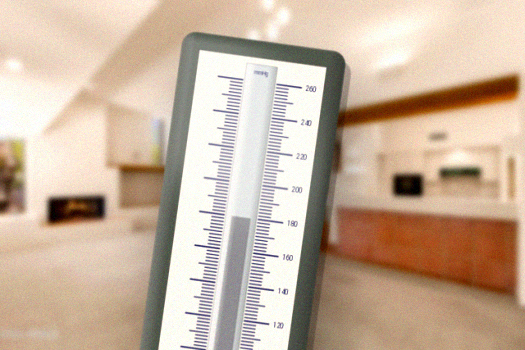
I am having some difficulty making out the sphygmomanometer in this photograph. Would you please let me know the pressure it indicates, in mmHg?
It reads 180 mmHg
